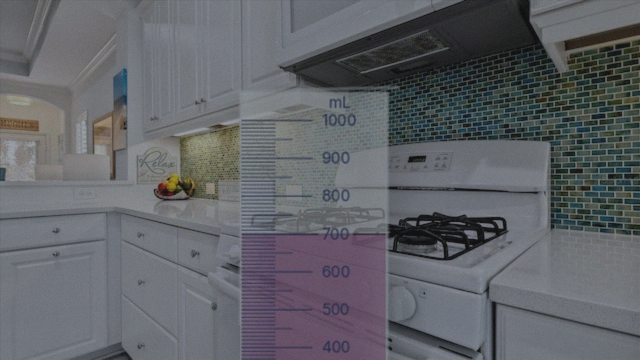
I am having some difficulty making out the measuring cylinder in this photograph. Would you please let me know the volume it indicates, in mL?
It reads 700 mL
